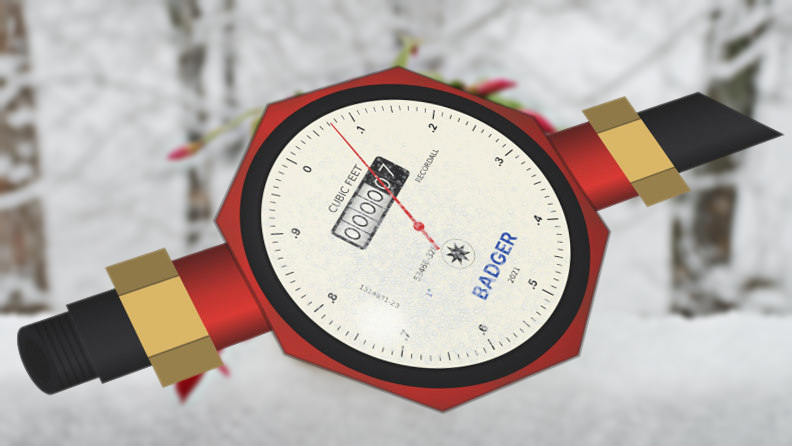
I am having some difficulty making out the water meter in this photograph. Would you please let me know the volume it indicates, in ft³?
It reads 7.07 ft³
